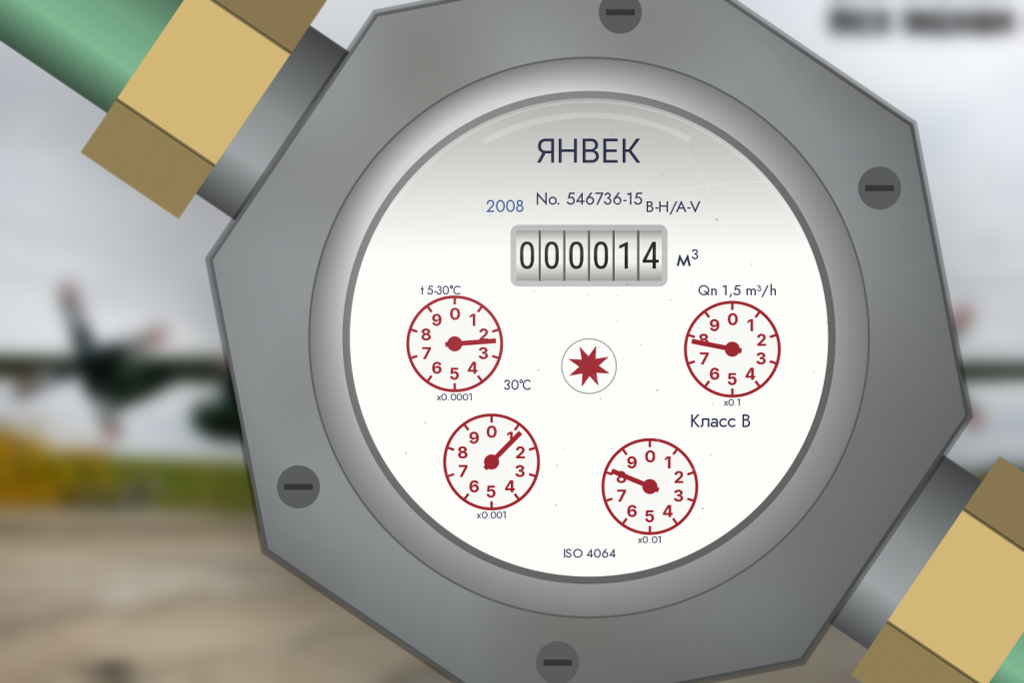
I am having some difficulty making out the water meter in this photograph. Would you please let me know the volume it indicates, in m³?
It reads 14.7812 m³
